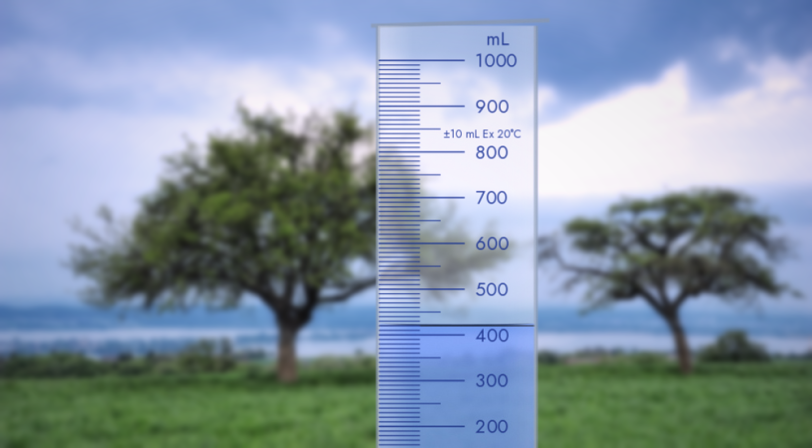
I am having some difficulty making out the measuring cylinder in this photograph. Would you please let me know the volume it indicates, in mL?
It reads 420 mL
